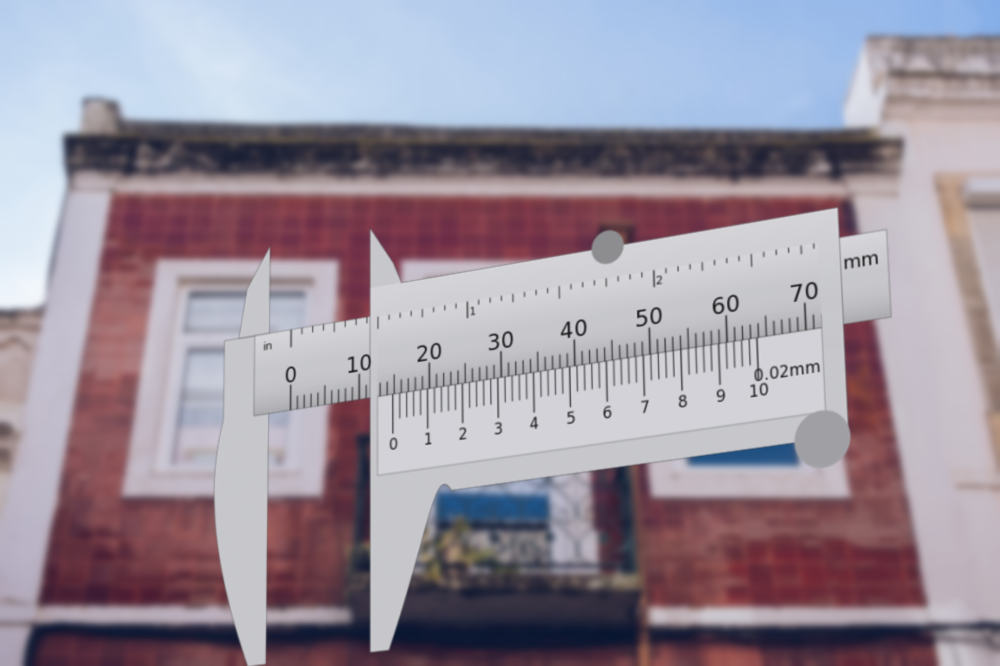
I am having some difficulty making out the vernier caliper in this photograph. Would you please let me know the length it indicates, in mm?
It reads 14.8 mm
